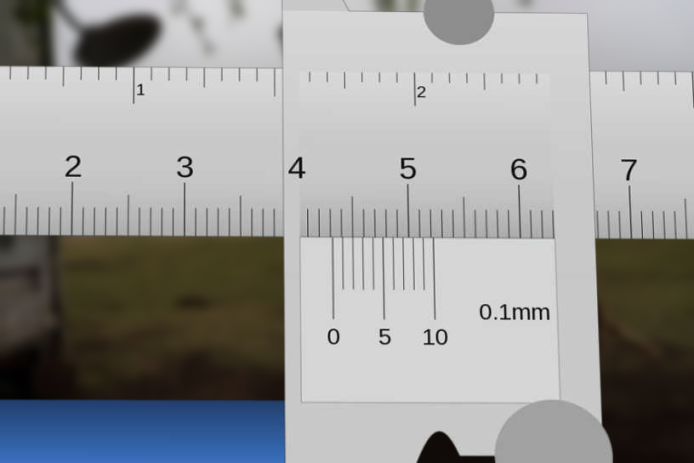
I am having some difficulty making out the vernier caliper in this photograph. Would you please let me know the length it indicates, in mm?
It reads 43.2 mm
